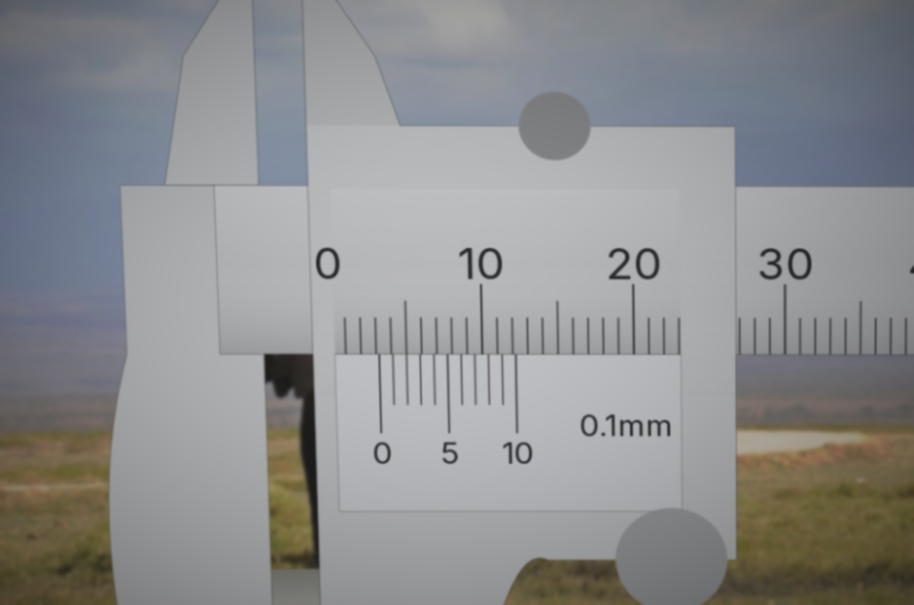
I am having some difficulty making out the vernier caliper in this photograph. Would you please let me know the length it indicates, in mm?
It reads 3.2 mm
